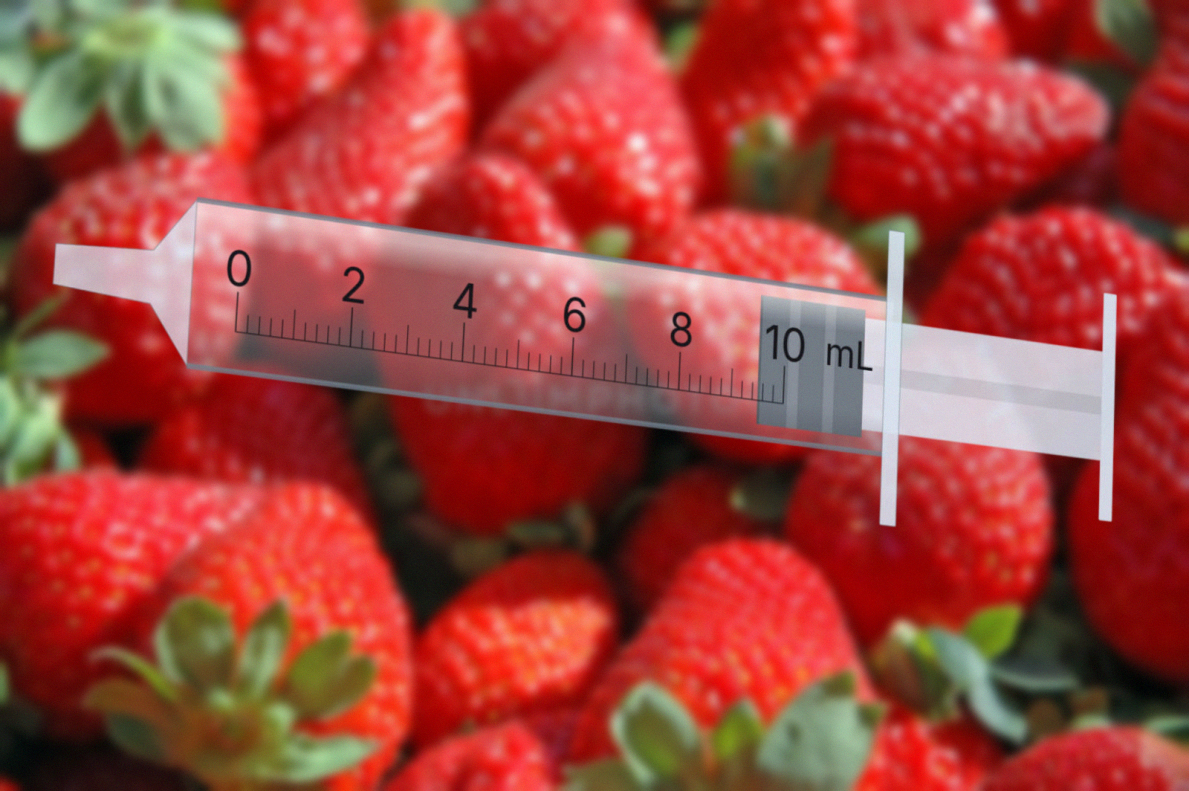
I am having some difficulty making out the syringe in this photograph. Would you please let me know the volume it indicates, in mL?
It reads 9.5 mL
